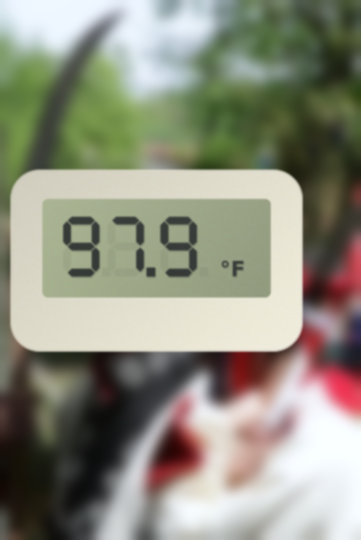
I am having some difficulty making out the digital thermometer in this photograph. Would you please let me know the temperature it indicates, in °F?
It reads 97.9 °F
